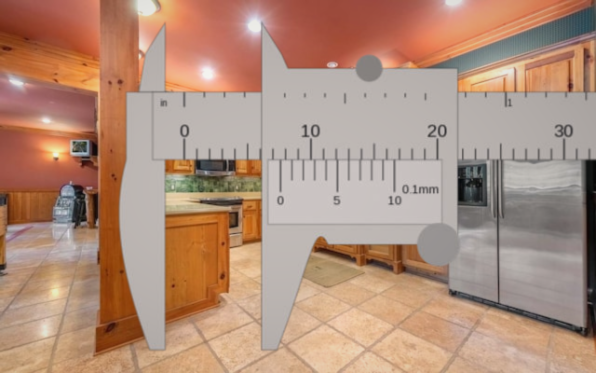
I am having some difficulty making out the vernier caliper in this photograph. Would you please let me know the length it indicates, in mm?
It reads 7.6 mm
